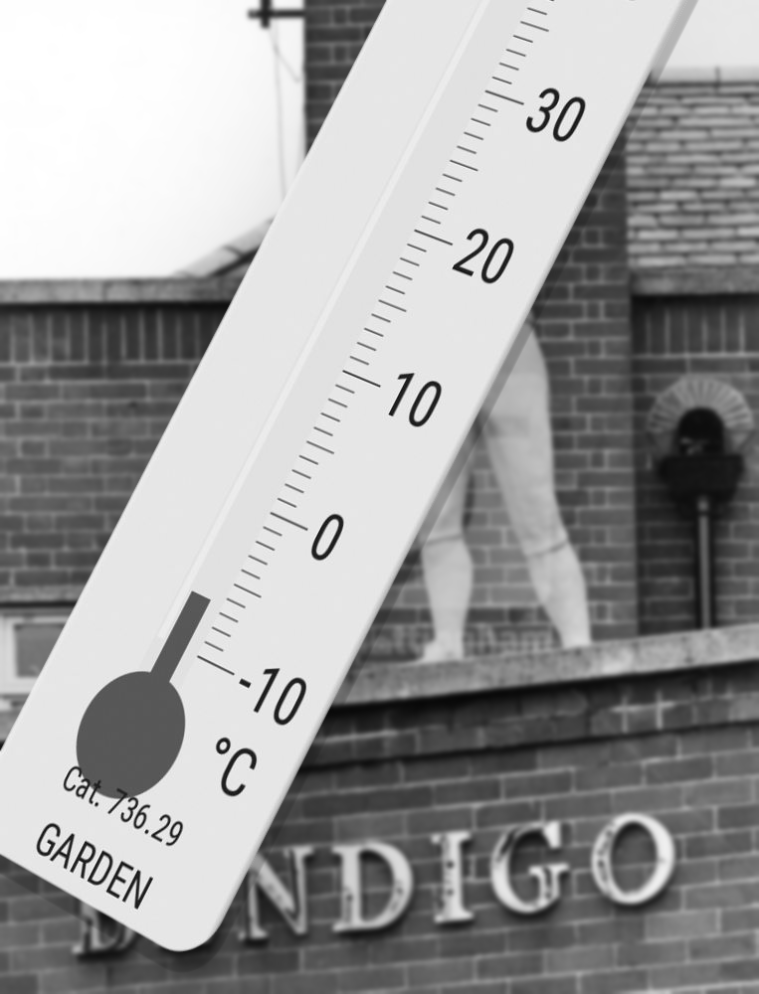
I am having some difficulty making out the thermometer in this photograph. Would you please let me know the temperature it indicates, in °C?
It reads -6.5 °C
